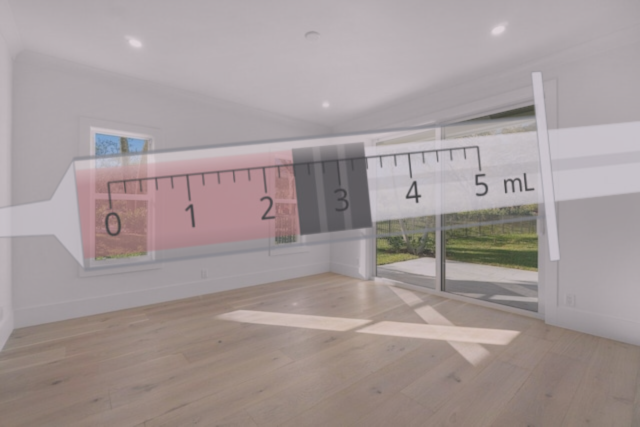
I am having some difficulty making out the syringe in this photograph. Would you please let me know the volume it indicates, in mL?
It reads 2.4 mL
